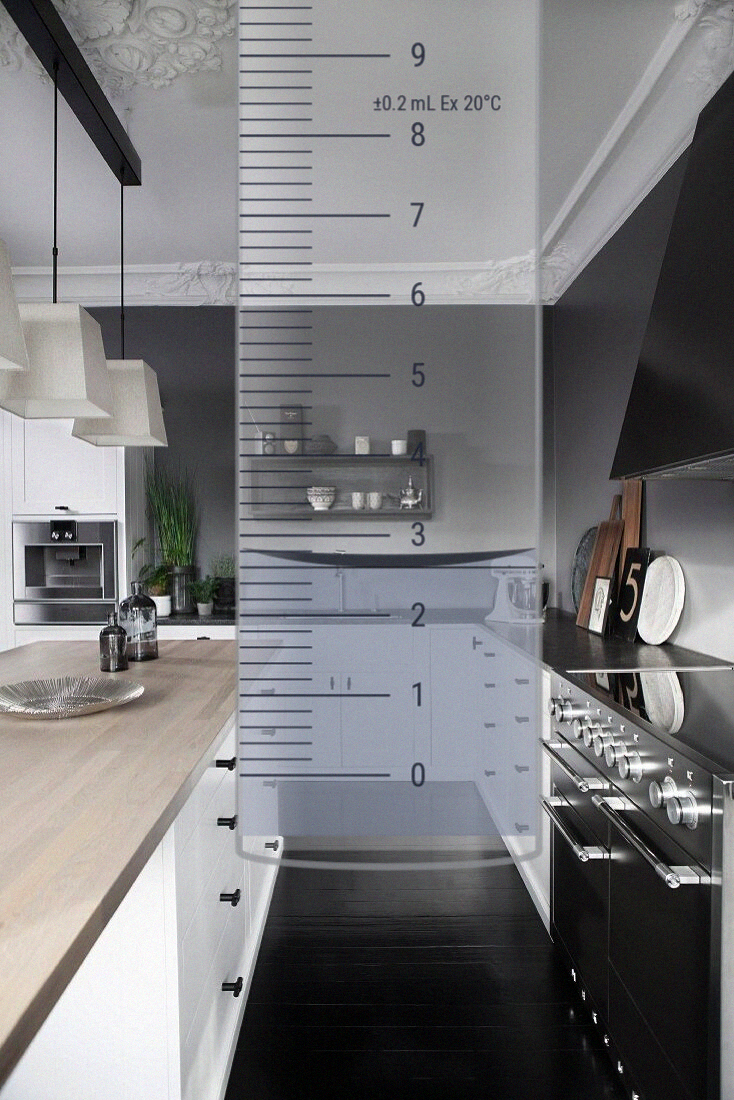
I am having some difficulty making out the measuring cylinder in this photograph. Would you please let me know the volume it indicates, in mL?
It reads 2.6 mL
